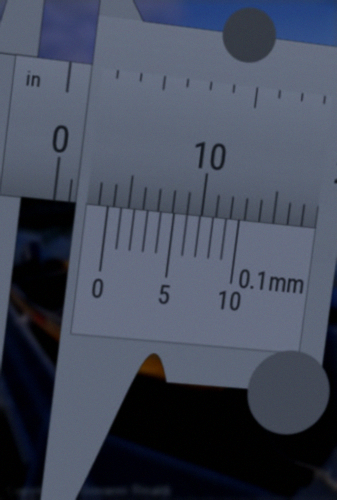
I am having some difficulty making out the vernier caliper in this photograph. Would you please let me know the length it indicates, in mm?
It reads 3.6 mm
